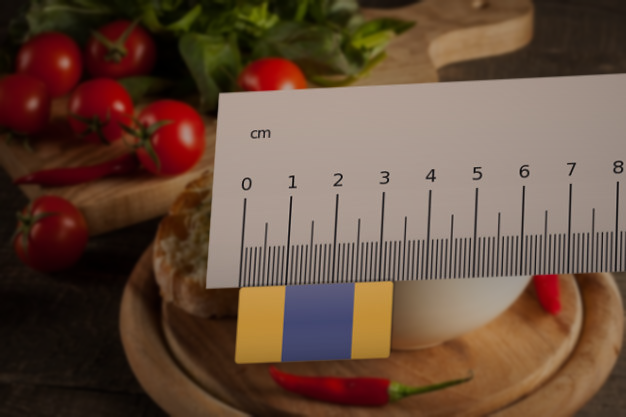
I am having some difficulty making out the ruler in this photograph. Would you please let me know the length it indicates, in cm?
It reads 3.3 cm
